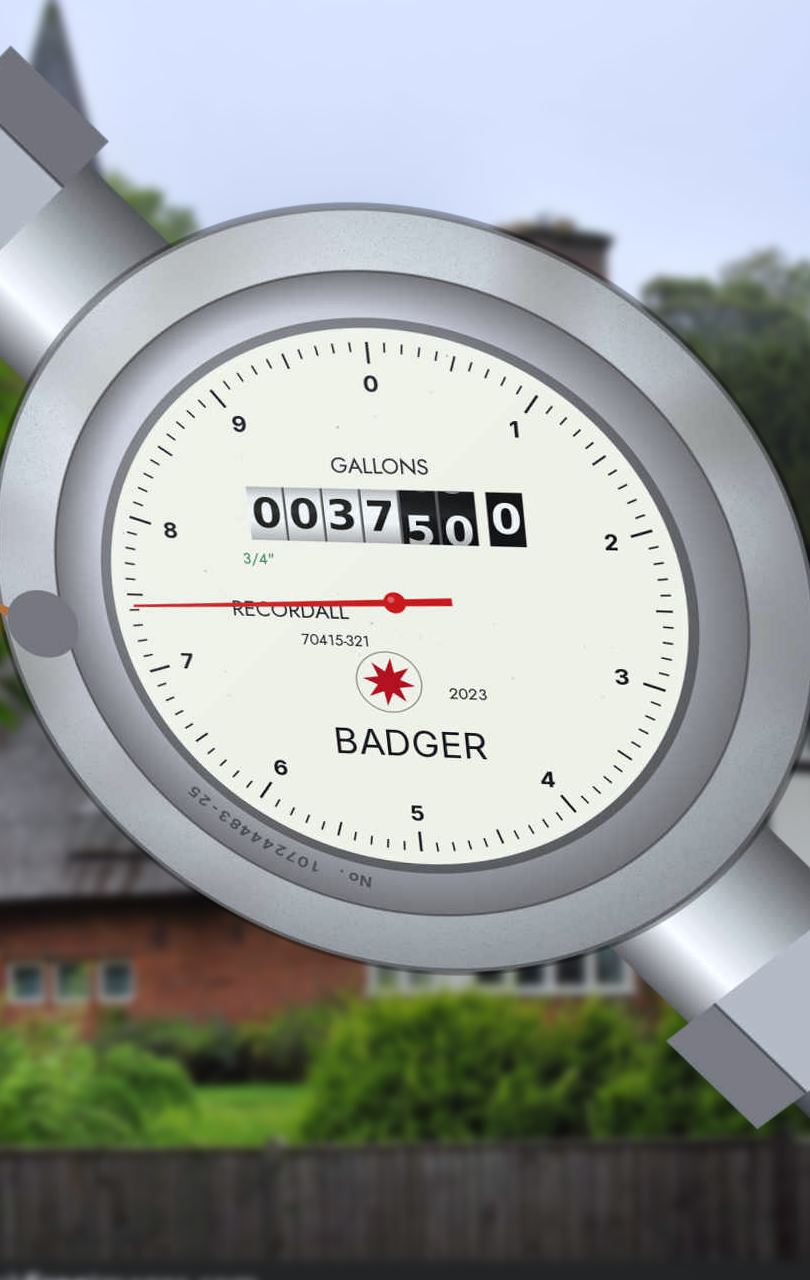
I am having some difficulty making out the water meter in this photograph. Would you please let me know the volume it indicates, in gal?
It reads 37497.4 gal
